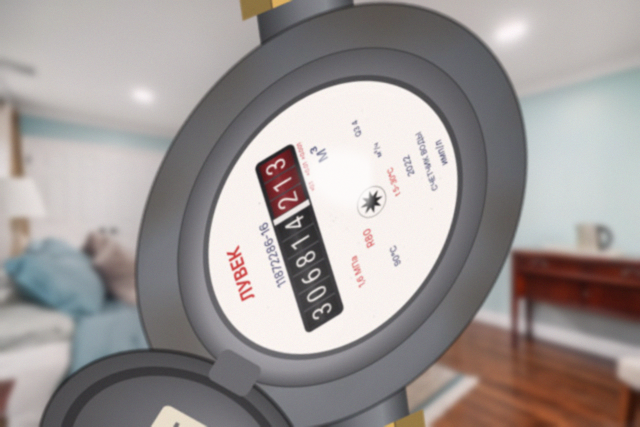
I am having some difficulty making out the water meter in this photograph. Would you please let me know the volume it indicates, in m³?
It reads 306814.213 m³
